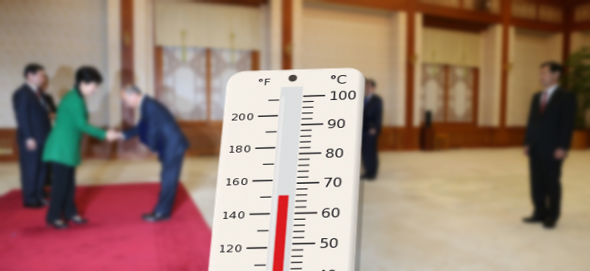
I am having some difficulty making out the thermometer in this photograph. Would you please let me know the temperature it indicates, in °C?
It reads 66 °C
